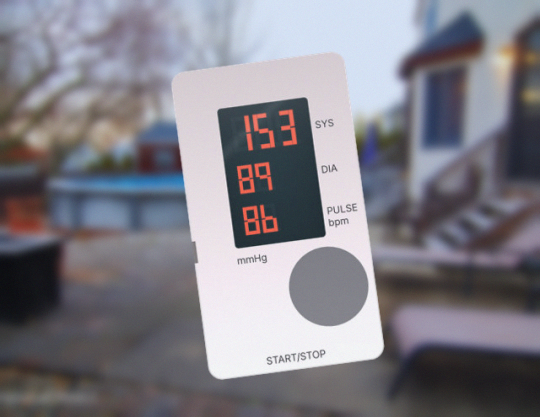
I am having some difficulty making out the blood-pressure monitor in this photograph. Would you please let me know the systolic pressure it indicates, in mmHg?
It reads 153 mmHg
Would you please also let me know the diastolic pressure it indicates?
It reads 89 mmHg
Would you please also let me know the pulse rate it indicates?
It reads 86 bpm
